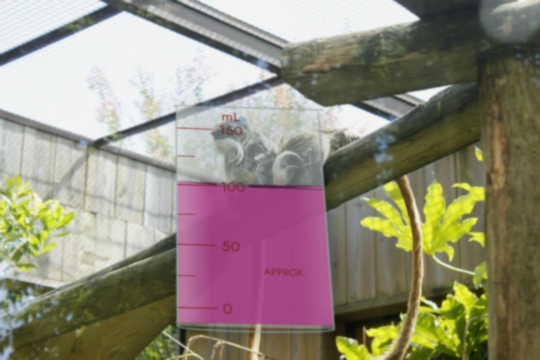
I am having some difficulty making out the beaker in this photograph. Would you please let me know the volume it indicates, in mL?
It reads 100 mL
